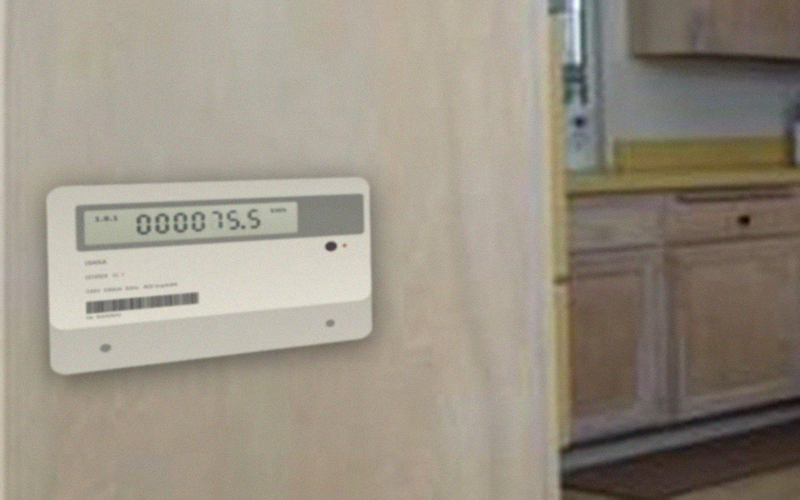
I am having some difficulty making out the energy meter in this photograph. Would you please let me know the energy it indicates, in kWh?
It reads 75.5 kWh
